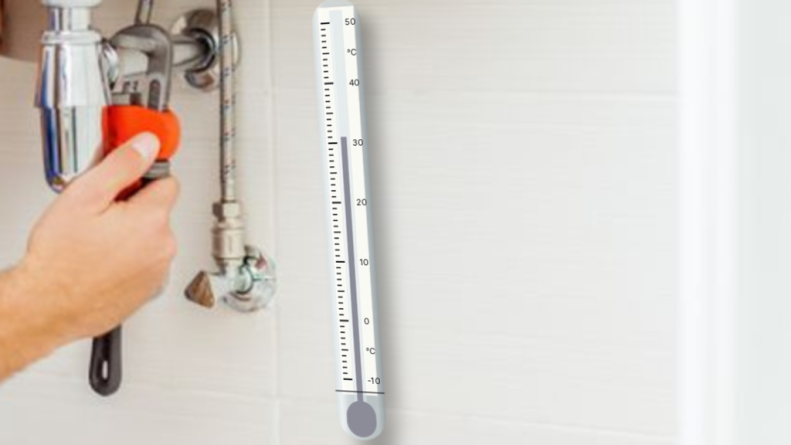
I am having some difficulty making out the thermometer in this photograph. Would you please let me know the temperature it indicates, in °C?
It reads 31 °C
